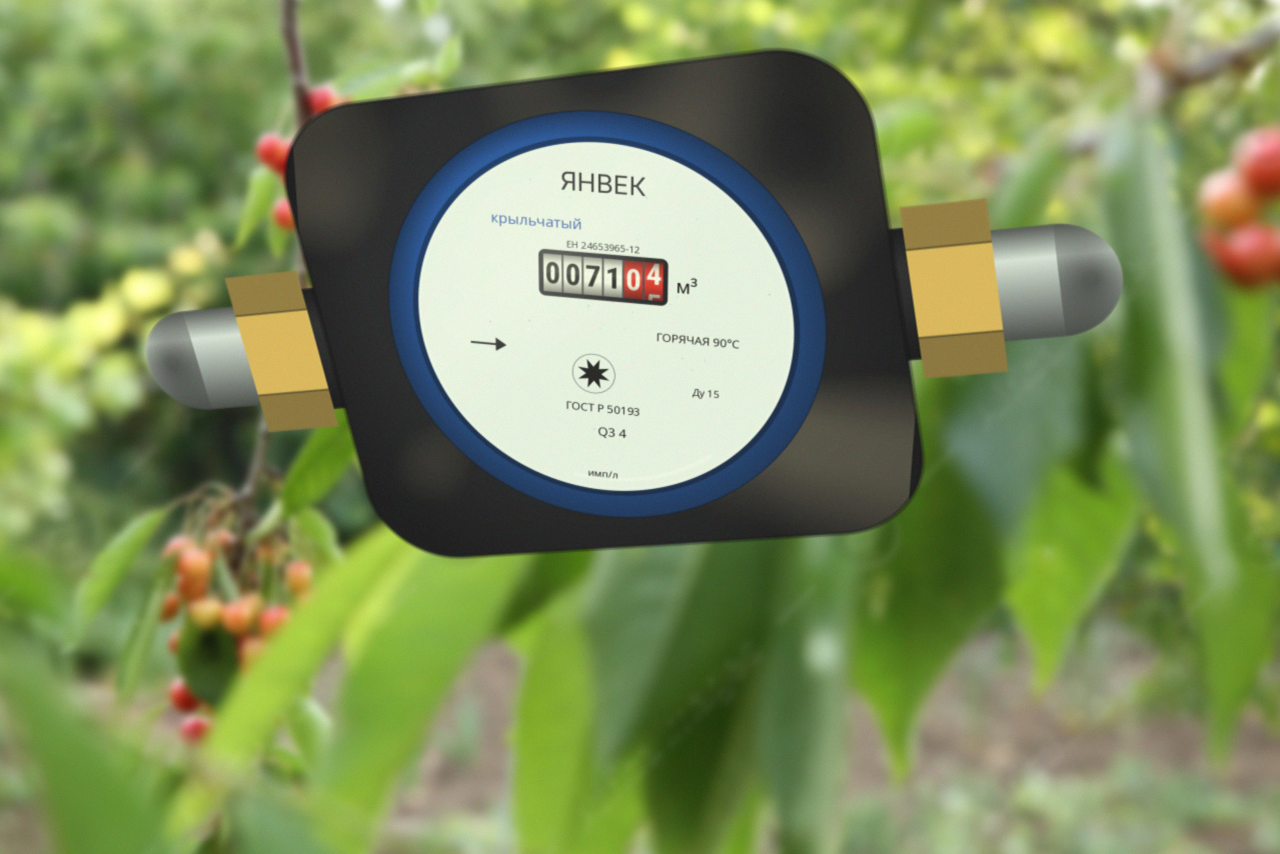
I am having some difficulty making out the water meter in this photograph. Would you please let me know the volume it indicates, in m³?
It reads 71.04 m³
